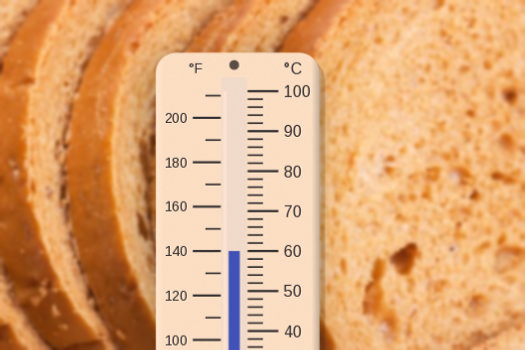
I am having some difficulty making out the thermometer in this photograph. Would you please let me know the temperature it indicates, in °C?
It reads 60 °C
